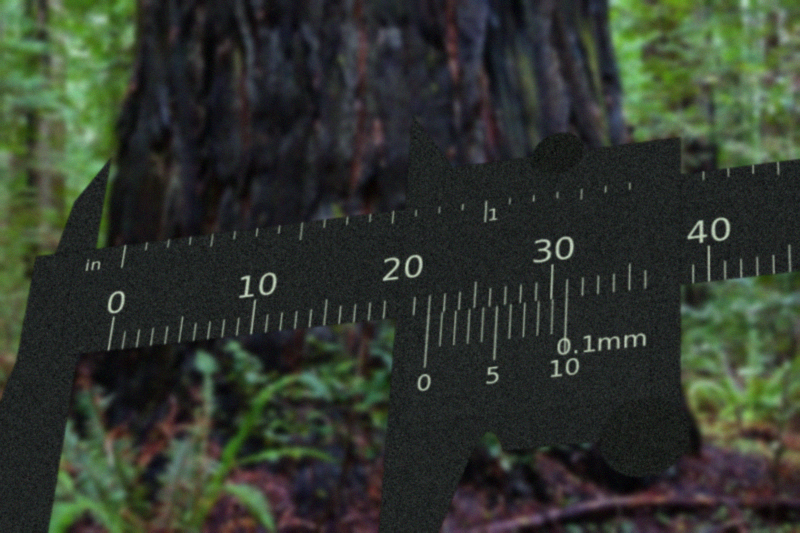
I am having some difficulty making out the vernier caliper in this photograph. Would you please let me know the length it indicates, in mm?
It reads 22.0 mm
